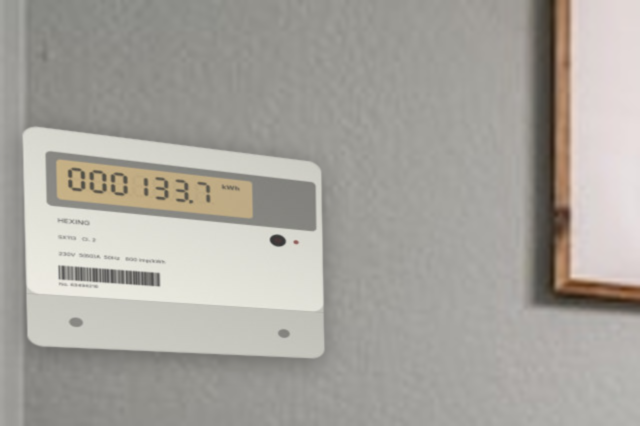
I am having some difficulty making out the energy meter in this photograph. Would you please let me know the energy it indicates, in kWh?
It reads 133.7 kWh
